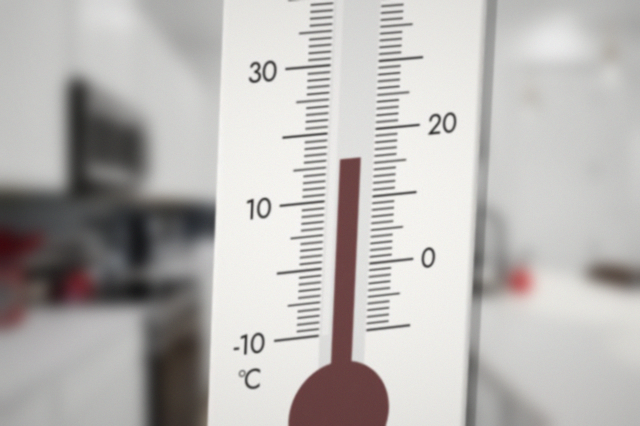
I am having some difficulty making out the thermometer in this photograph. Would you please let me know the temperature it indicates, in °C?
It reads 16 °C
